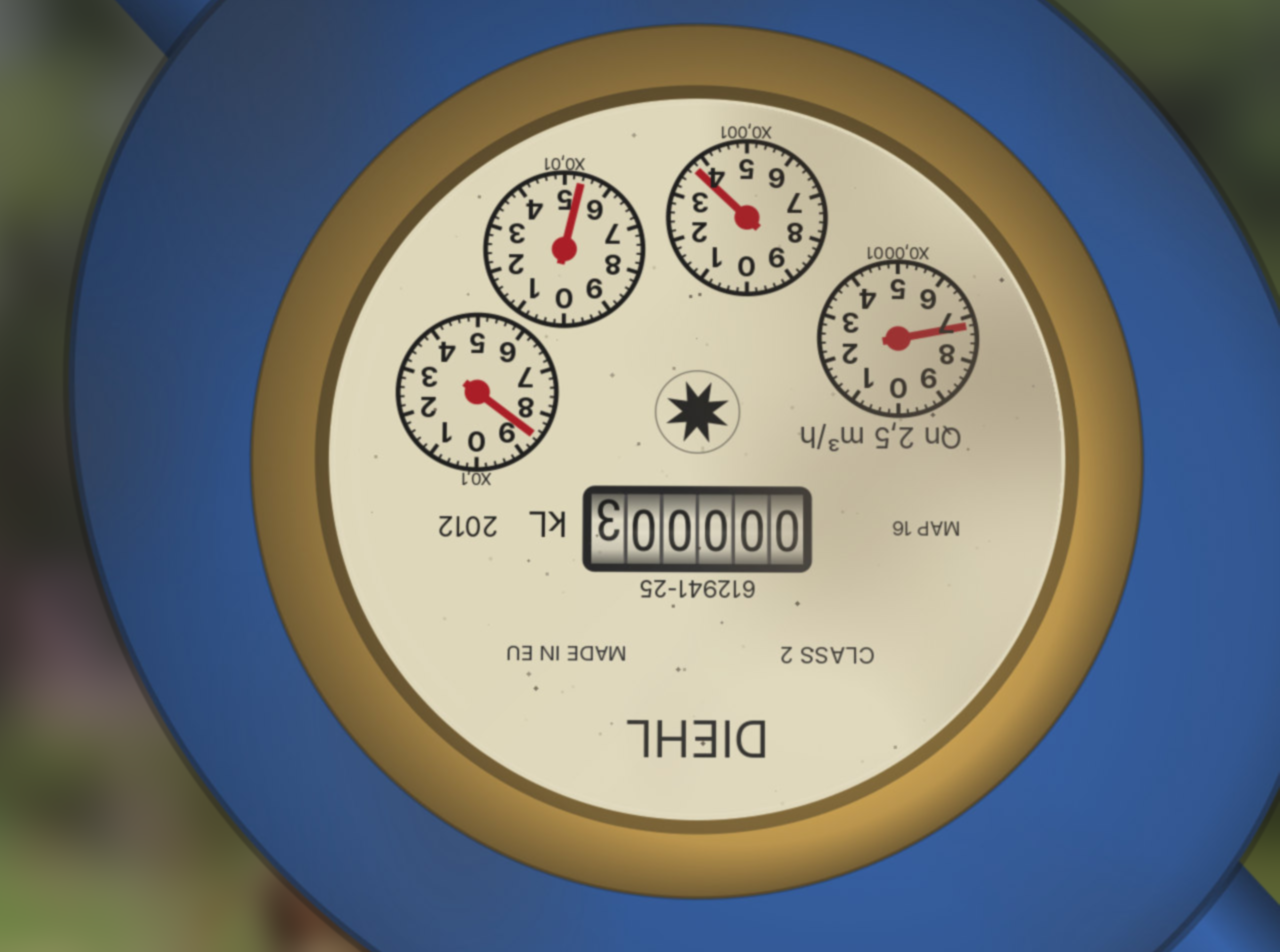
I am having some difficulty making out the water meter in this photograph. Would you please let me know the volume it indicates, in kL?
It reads 2.8537 kL
